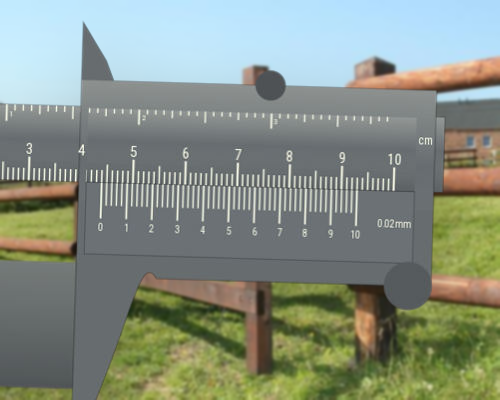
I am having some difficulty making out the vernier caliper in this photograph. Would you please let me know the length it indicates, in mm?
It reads 44.0 mm
